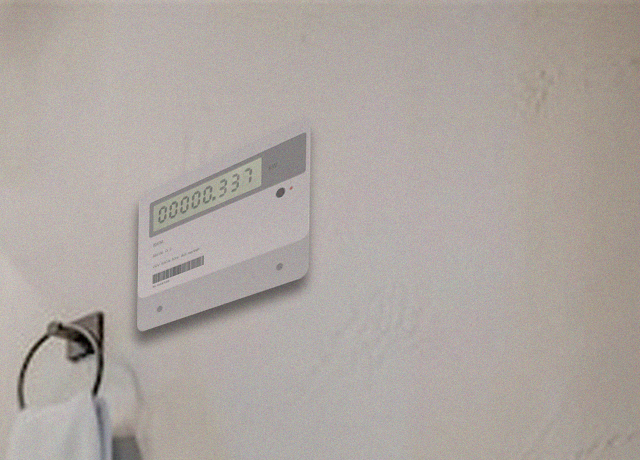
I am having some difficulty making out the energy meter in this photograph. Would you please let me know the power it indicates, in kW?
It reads 0.337 kW
